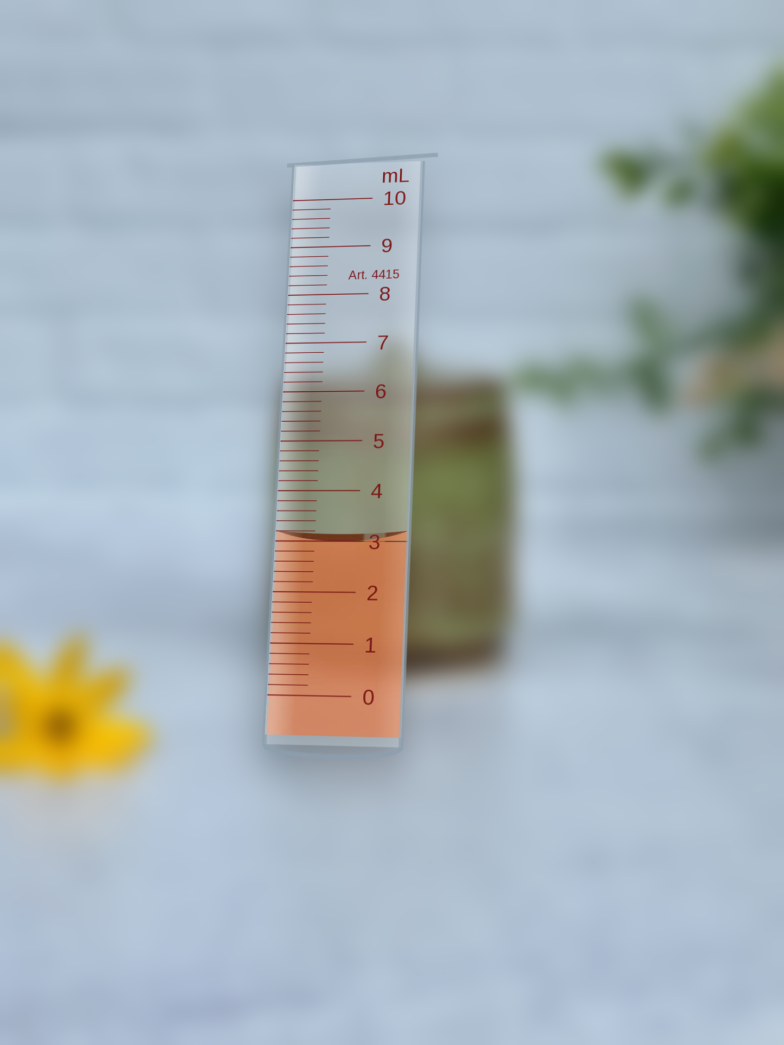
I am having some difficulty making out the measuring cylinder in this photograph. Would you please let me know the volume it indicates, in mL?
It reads 3 mL
